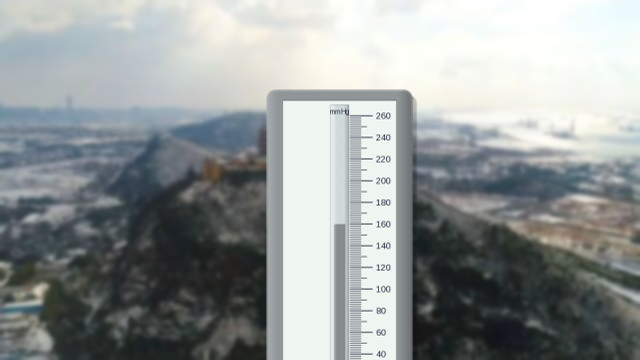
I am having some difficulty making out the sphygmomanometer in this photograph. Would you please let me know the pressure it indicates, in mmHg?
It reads 160 mmHg
